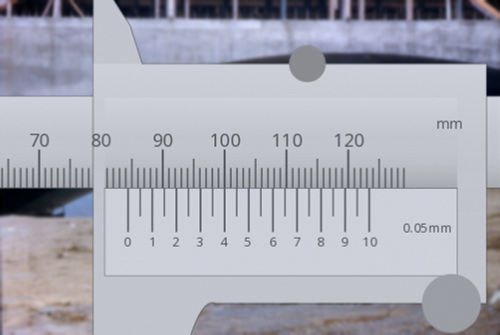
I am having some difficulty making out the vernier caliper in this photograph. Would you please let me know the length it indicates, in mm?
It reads 84.4 mm
